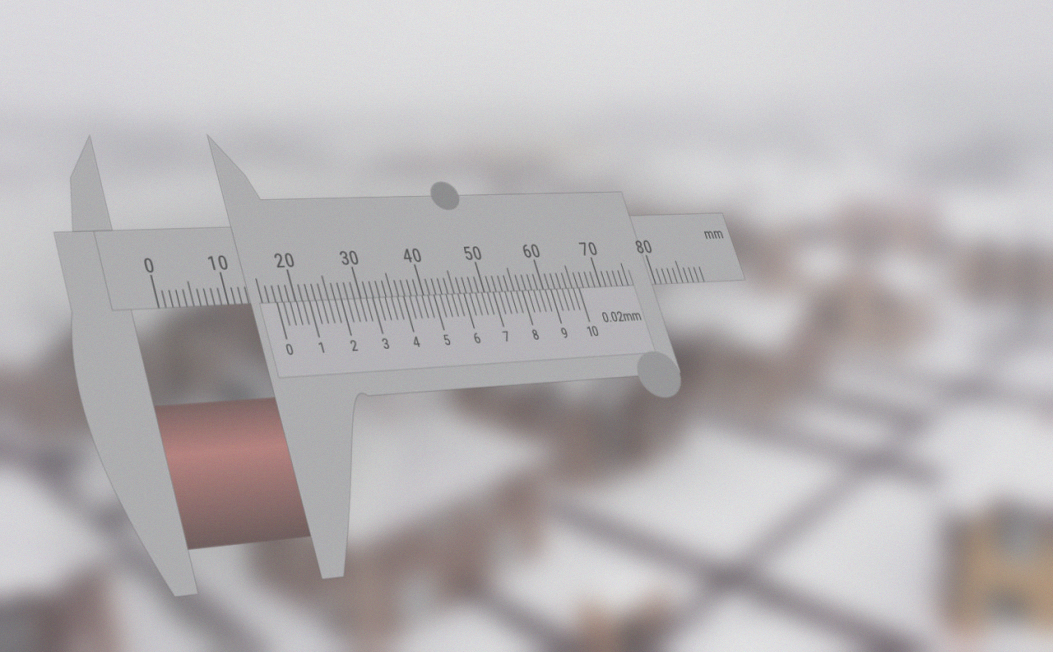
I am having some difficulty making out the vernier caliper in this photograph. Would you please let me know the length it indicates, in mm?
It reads 17.2 mm
